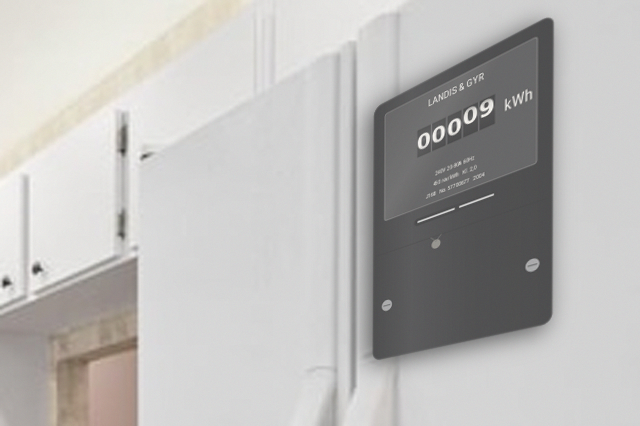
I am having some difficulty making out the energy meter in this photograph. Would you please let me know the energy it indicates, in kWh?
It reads 9 kWh
